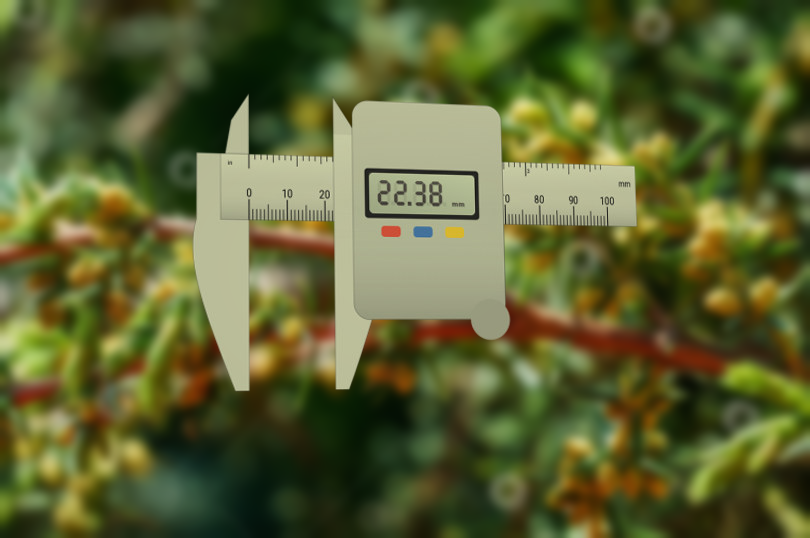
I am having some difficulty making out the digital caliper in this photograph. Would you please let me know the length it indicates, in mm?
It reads 22.38 mm
